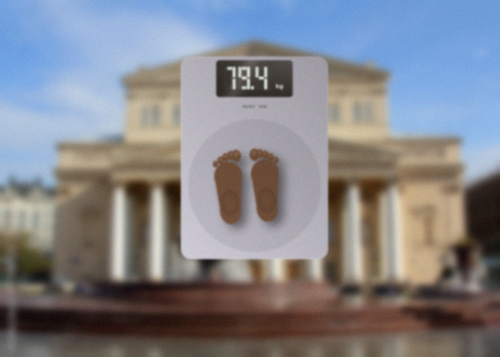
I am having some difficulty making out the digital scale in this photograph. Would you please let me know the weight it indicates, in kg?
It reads 79.4 kg
